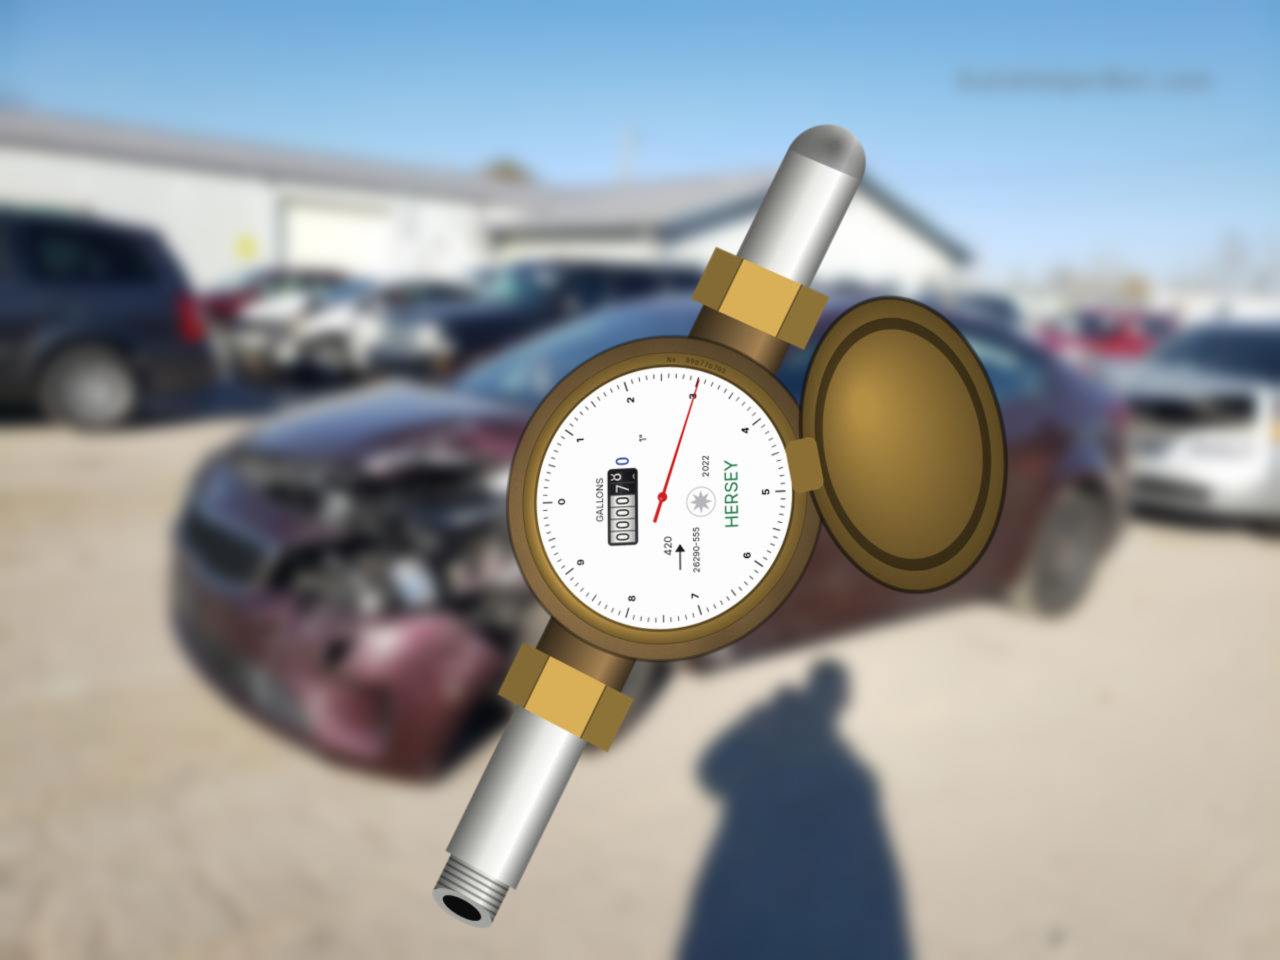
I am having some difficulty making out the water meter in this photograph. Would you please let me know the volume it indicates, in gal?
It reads 783.0 gal
